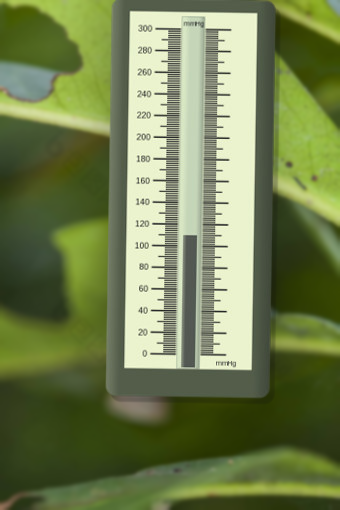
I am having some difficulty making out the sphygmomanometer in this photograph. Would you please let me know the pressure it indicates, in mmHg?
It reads 110 mmHg
